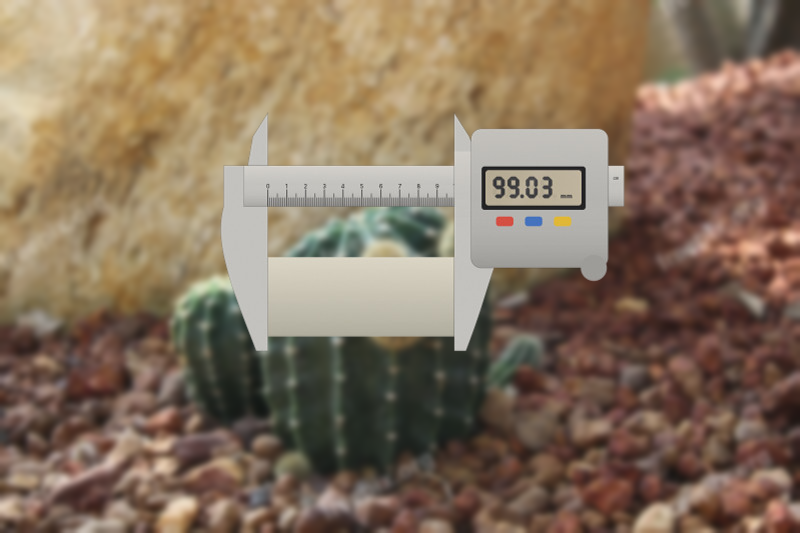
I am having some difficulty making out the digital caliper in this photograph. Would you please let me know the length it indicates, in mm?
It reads 99.03 mm
